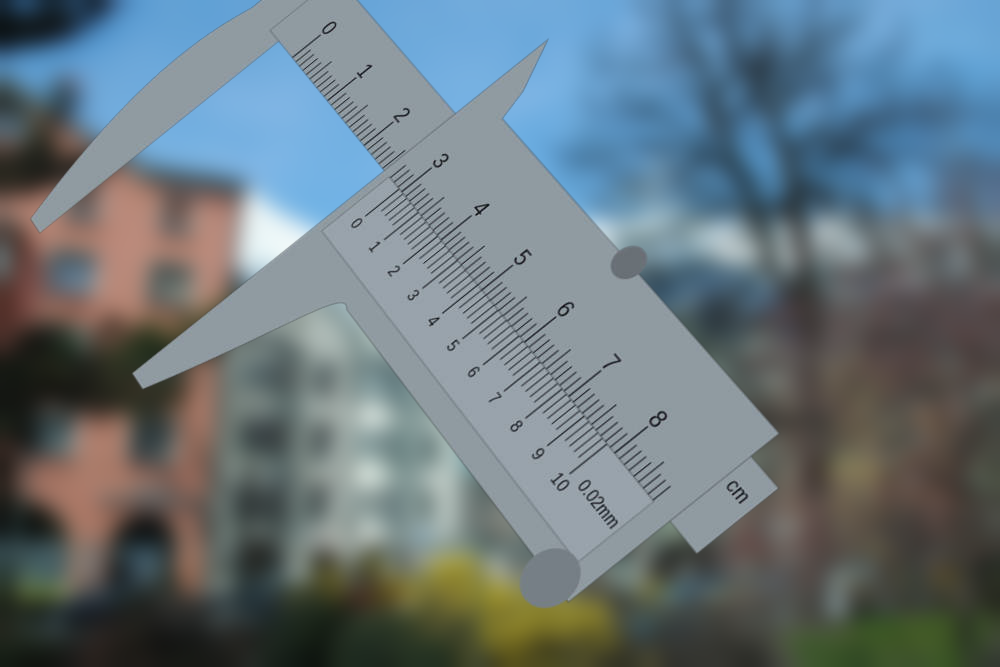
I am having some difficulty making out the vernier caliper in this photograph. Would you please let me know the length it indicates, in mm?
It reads 29.4 mm
